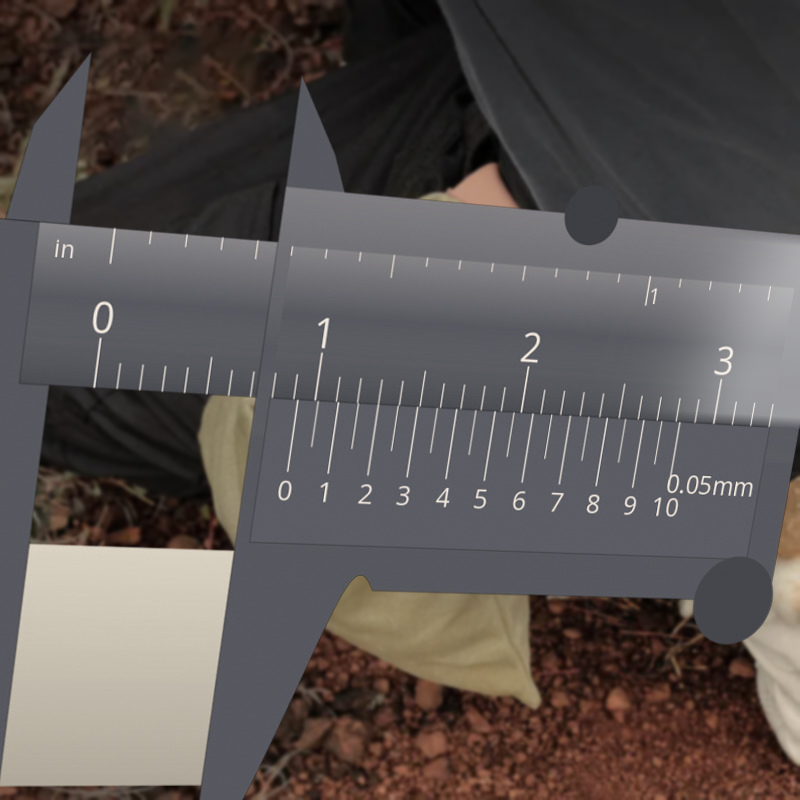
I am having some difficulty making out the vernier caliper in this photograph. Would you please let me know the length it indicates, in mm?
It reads 9.2 mm
